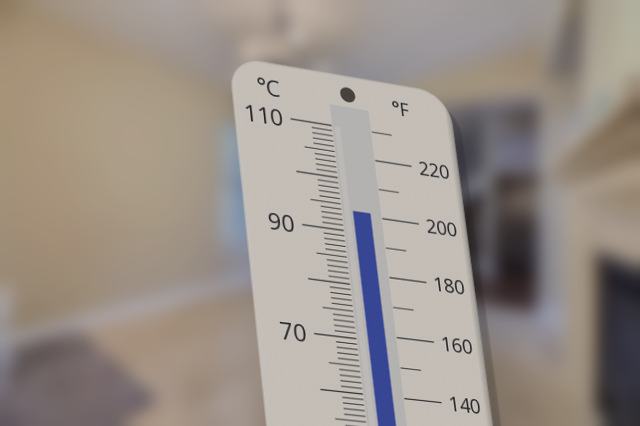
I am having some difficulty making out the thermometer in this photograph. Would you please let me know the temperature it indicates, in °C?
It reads 94 °C
